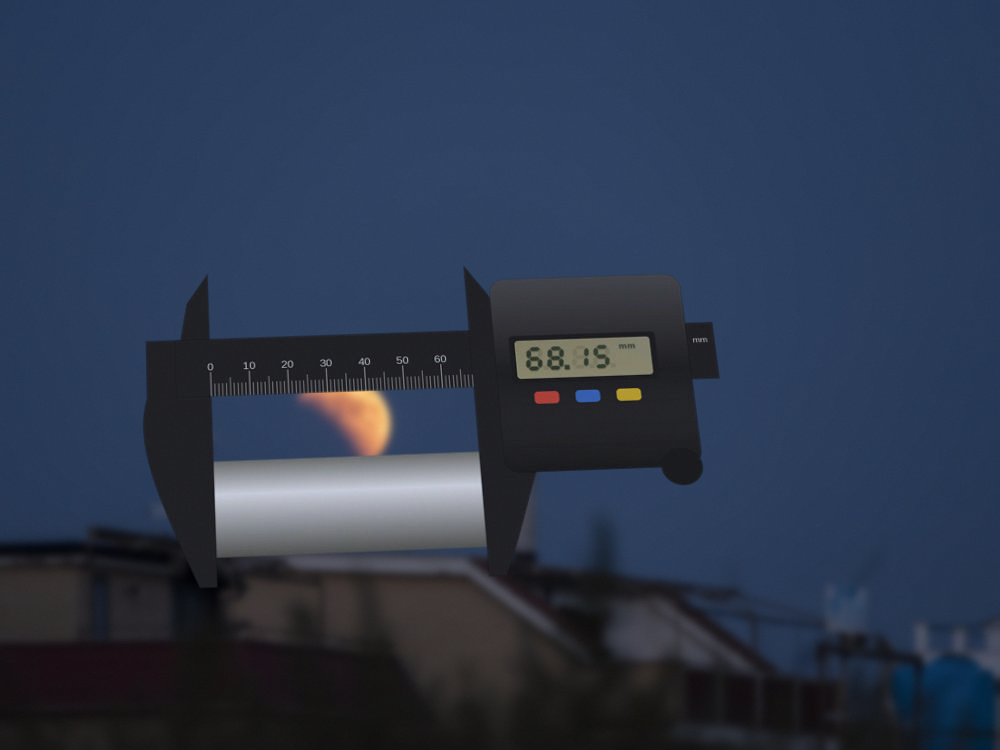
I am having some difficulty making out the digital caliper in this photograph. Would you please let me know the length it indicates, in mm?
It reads 68.15 mm
